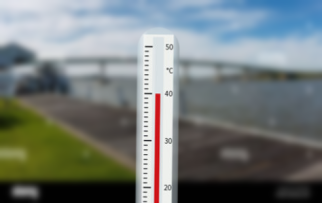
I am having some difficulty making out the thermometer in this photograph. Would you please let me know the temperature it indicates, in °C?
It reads 40 °C
